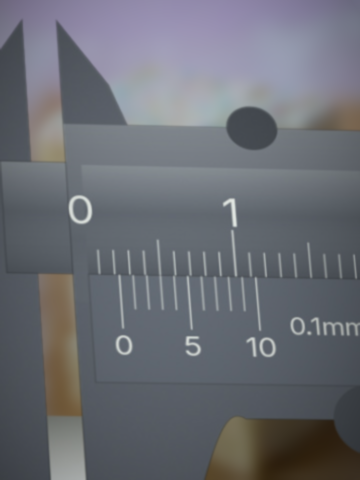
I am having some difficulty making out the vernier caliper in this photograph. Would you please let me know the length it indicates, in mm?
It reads 2.3 mm
